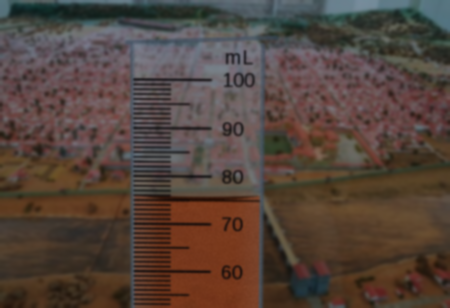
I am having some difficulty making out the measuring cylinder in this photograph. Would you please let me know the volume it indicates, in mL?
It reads 75 mL
